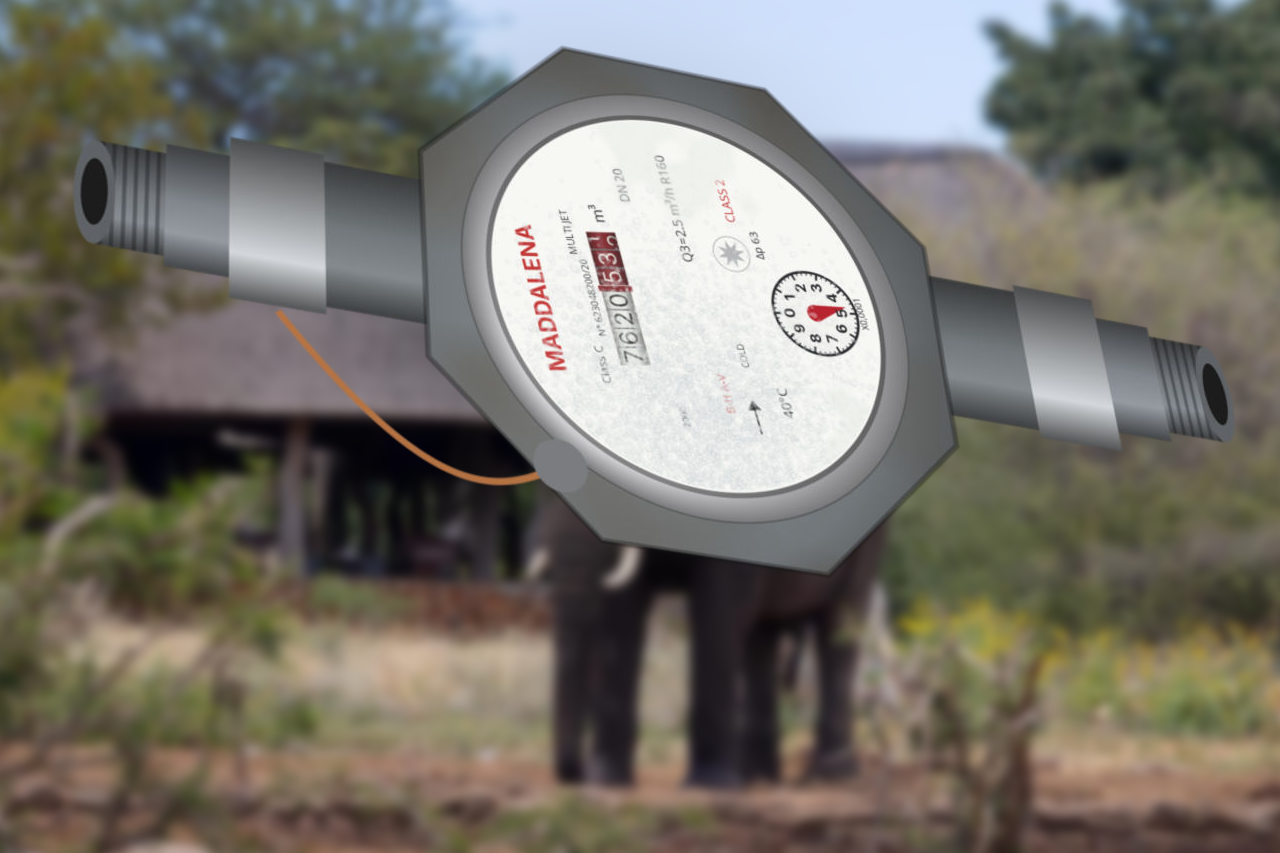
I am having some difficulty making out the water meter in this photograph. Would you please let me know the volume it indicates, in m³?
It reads 7620.5314 m³
